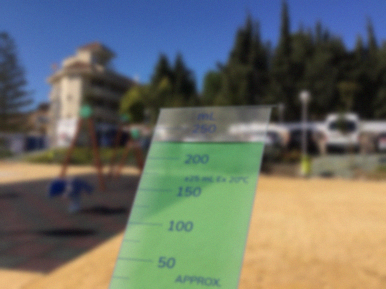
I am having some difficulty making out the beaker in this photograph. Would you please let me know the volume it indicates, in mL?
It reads 225 mL
